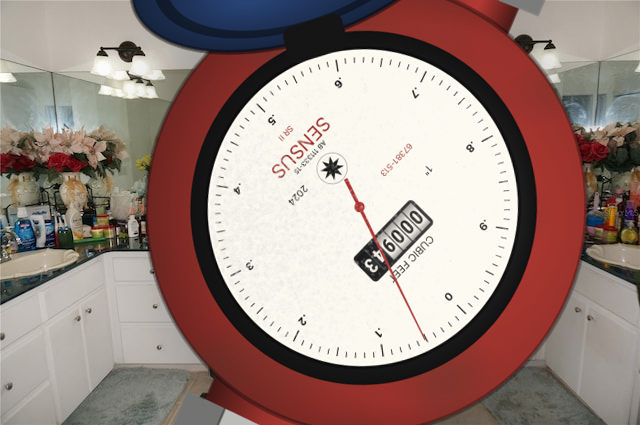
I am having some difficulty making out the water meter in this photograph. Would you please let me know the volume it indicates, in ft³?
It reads 943.05 ft³
